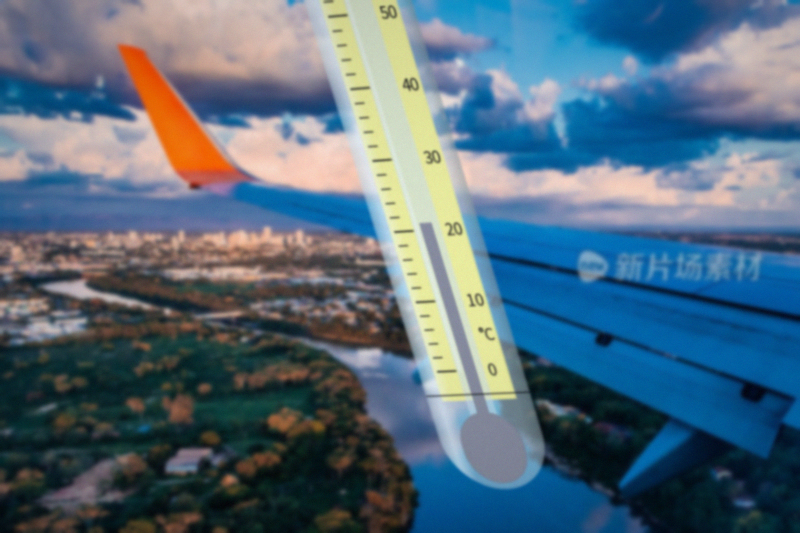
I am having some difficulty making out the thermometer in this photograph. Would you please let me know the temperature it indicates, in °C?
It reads 21 °C
